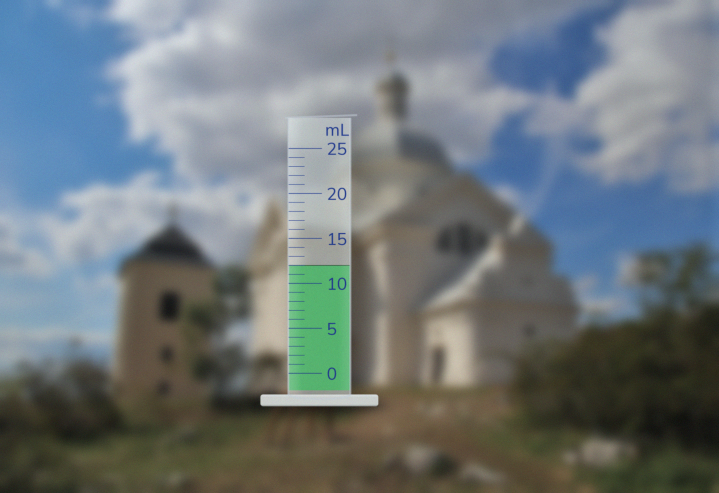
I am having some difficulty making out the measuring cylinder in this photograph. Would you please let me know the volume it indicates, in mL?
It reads 12 mL
